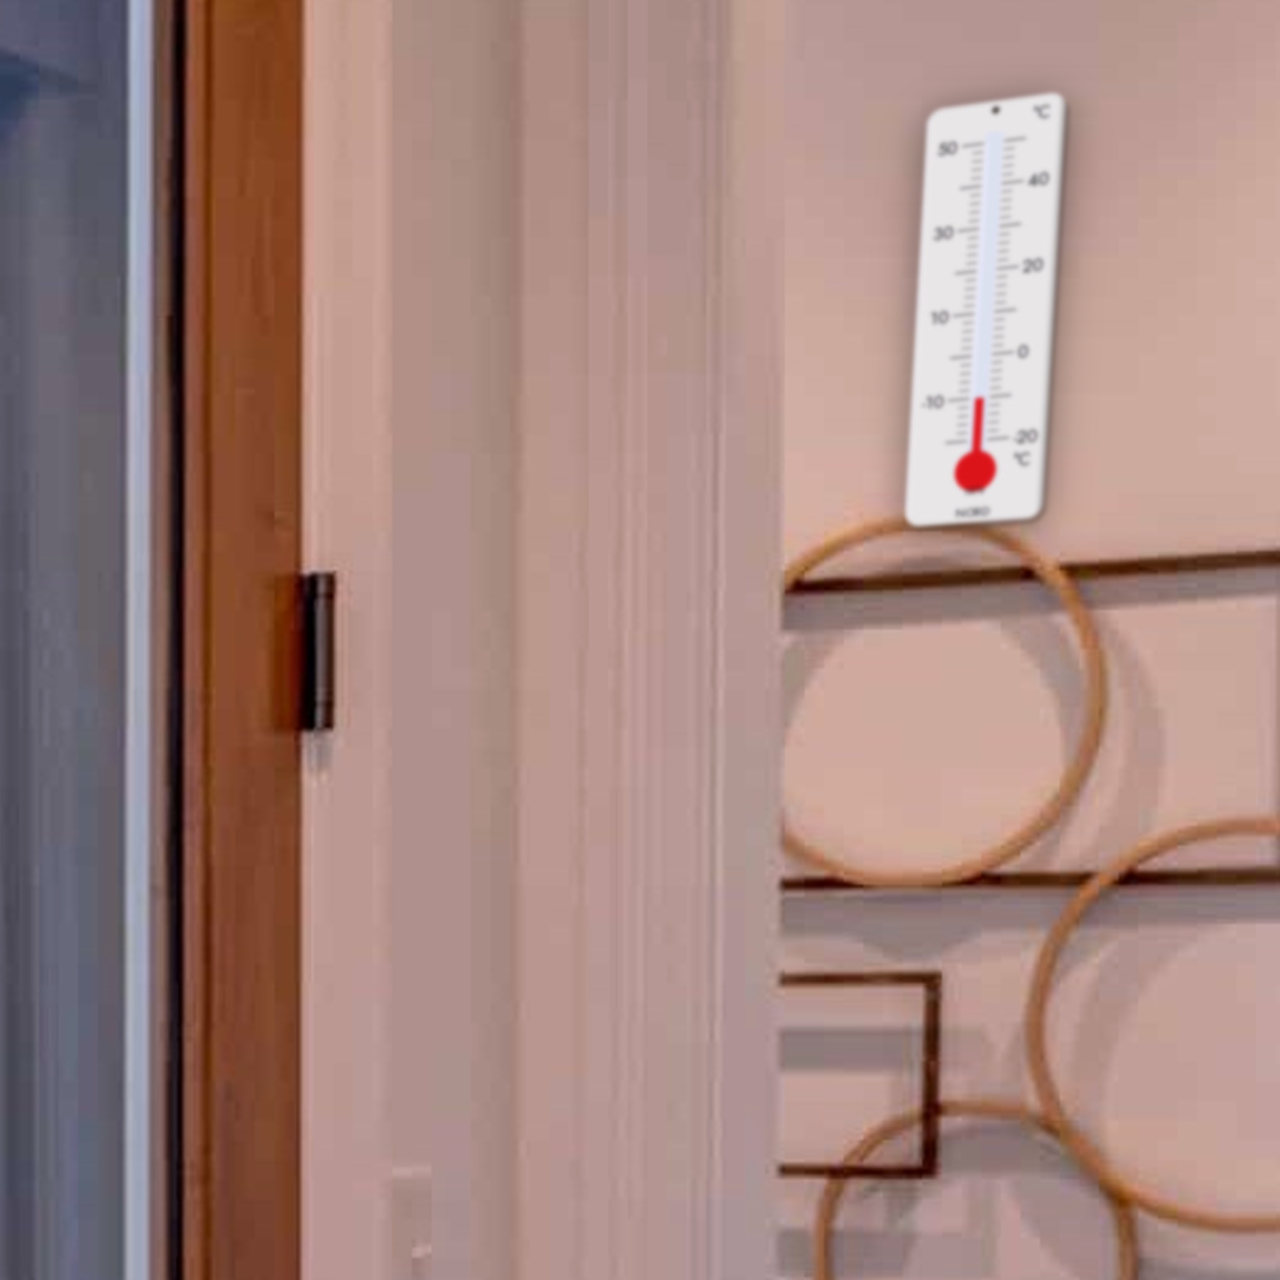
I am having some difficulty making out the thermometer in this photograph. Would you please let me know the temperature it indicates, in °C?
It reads -10 °C
